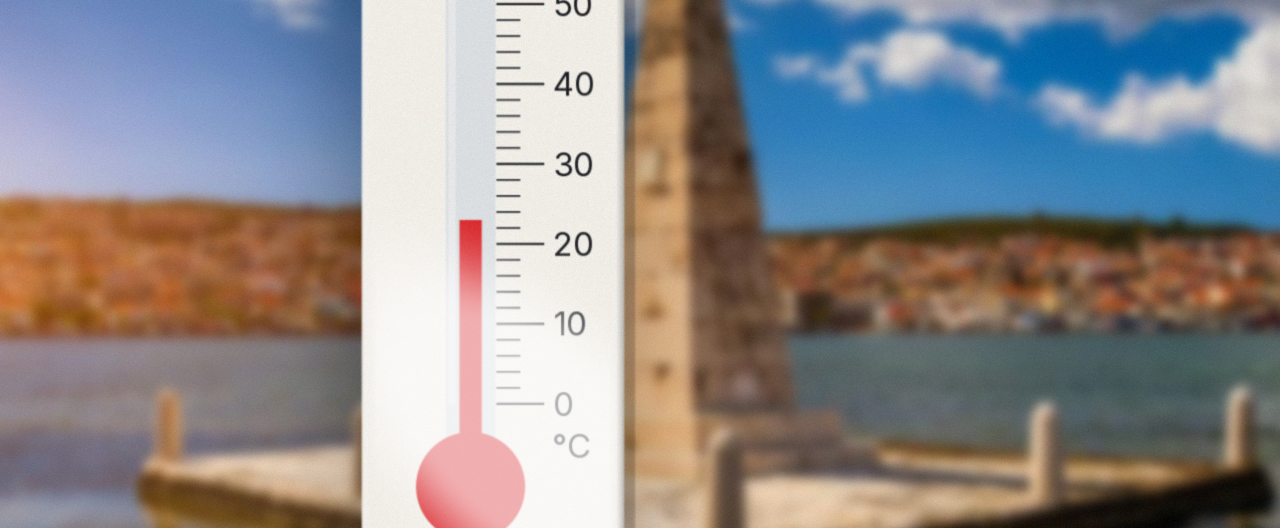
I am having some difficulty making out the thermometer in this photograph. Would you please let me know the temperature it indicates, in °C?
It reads 23 °C
